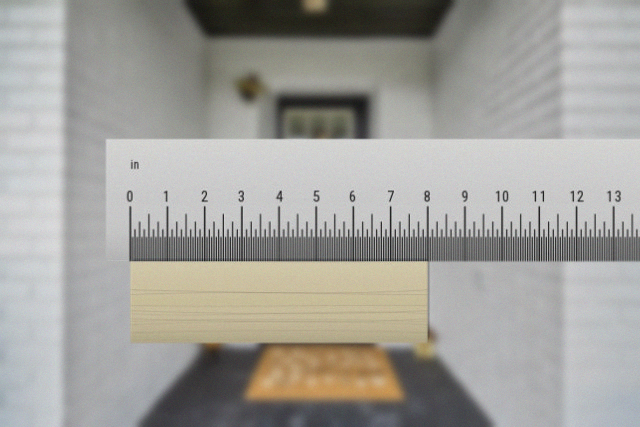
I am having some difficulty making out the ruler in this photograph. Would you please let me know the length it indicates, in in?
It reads 8 in
